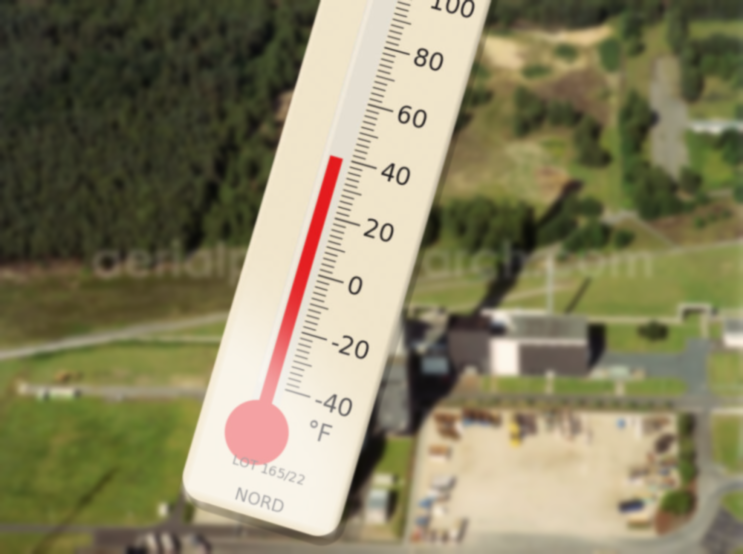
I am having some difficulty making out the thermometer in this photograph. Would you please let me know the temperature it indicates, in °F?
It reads 40 °F
